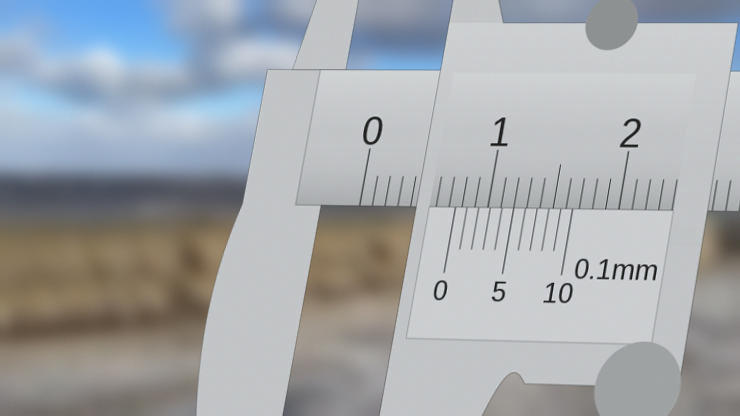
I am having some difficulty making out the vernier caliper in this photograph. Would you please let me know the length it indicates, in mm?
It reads 7.5 mm
